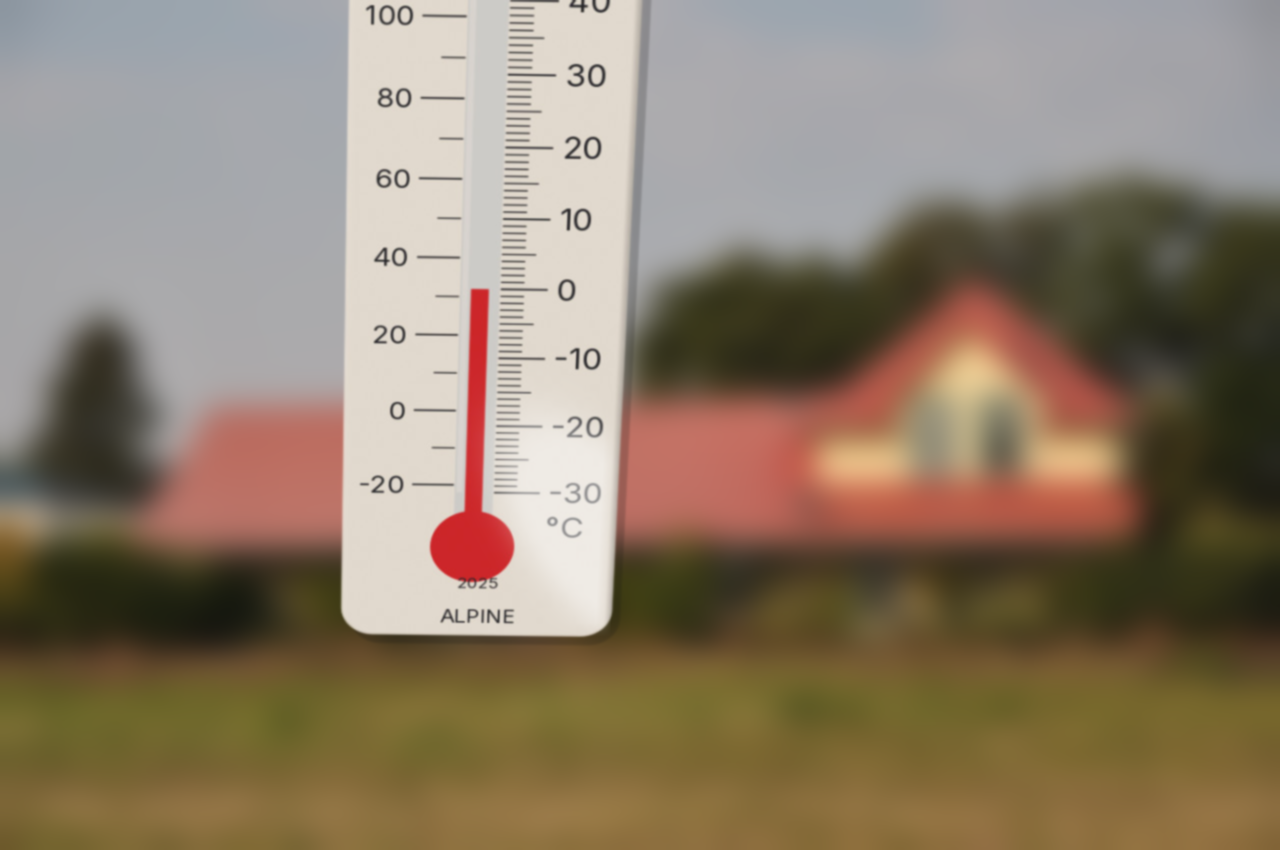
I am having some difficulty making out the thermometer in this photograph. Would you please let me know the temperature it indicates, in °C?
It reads 0 °C
